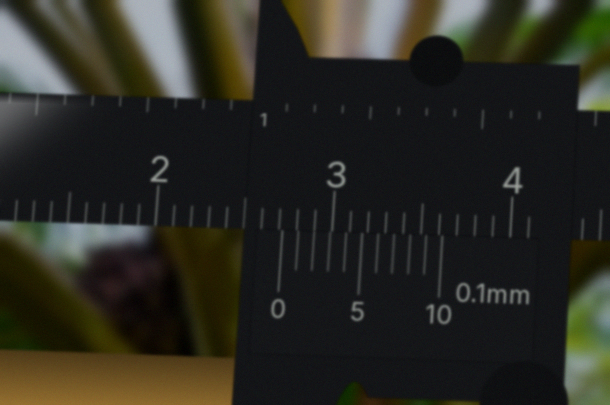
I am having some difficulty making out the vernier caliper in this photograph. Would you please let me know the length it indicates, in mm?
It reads 27.2 mm
